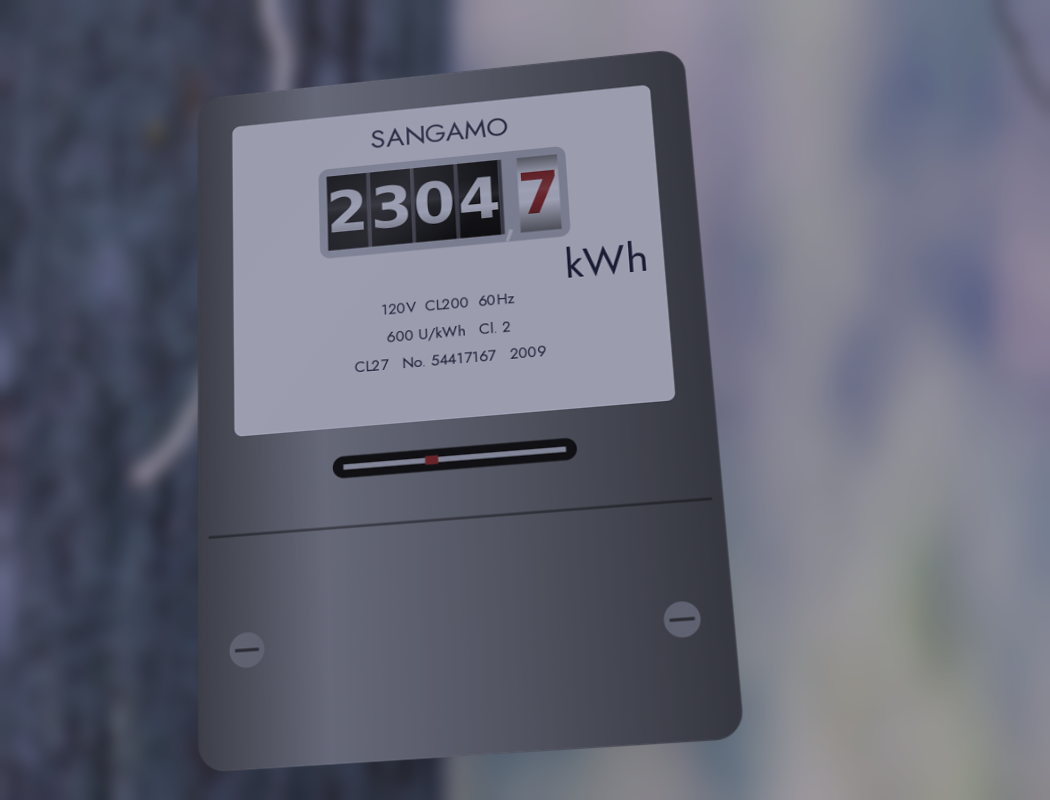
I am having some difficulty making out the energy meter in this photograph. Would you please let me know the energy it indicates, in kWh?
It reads 2304.7 kWh
